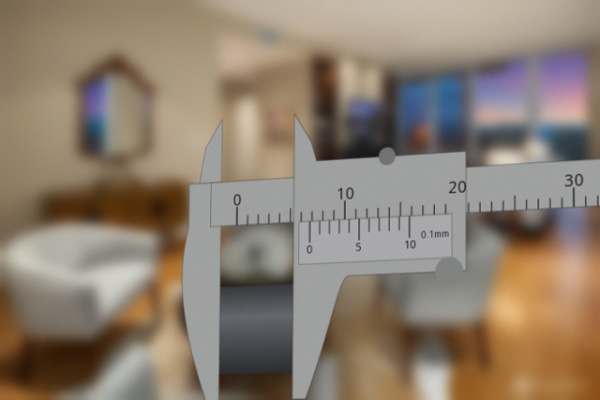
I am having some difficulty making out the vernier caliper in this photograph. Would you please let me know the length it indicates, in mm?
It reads 6.8 mm
